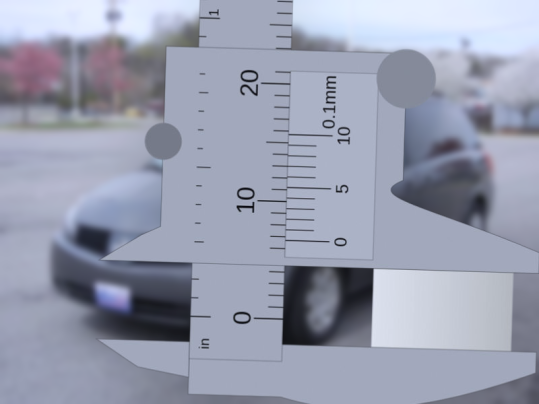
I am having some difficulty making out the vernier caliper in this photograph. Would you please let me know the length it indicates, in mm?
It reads 6.7 mm
